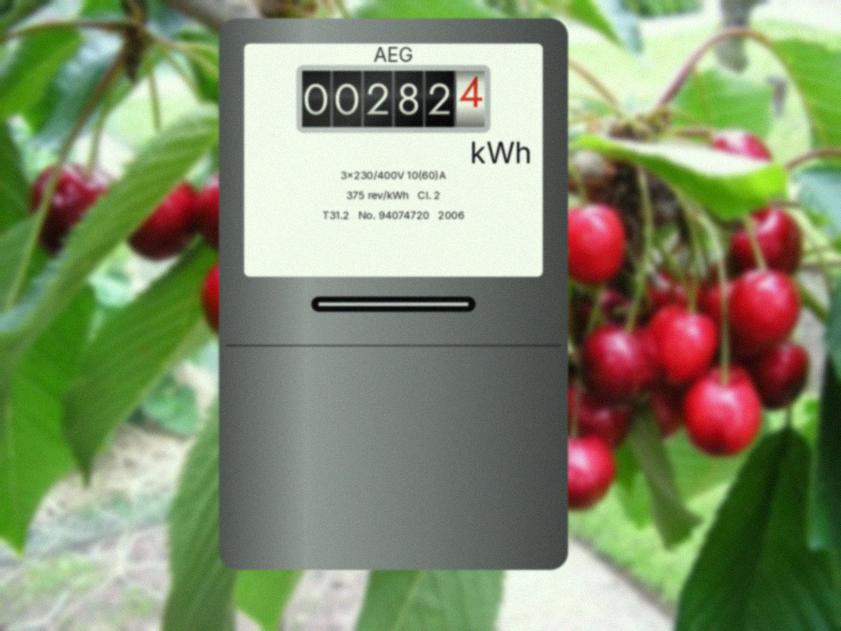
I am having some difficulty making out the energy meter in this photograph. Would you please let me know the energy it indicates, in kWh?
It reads 282.4 kWh
